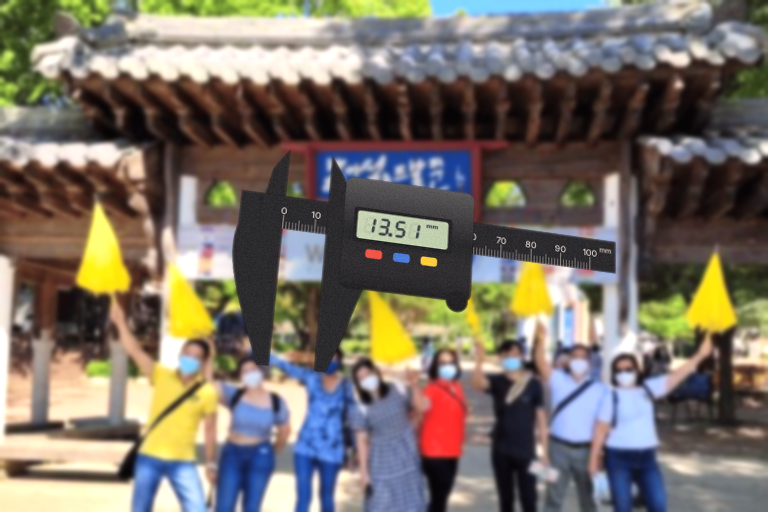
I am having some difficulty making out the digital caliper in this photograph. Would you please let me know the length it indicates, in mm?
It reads 13.51 mm
